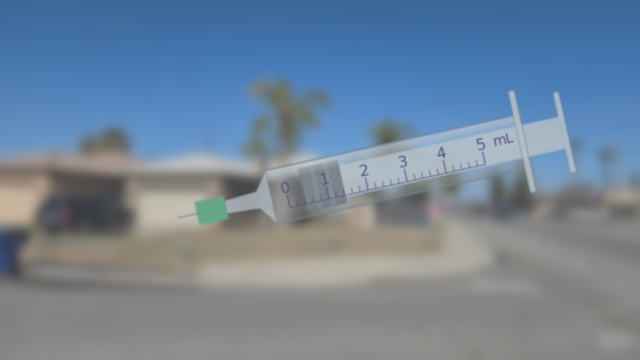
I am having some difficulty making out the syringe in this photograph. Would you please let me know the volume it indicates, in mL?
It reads 0.4 mL
